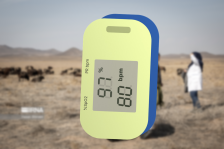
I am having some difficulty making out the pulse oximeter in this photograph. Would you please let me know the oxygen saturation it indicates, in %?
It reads 97 %
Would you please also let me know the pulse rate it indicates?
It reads 80 bpm
